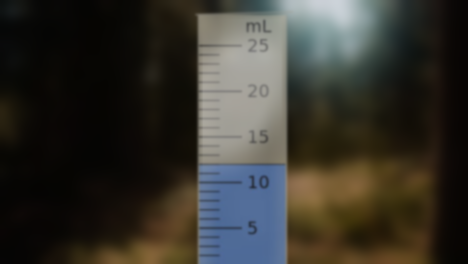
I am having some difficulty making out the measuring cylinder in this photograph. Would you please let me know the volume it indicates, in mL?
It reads 12 mL
